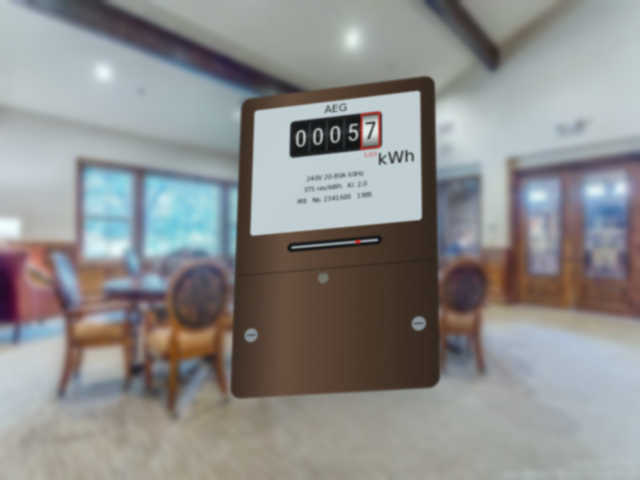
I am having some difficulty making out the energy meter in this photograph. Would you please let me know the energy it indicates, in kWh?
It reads 5.7 kWh
